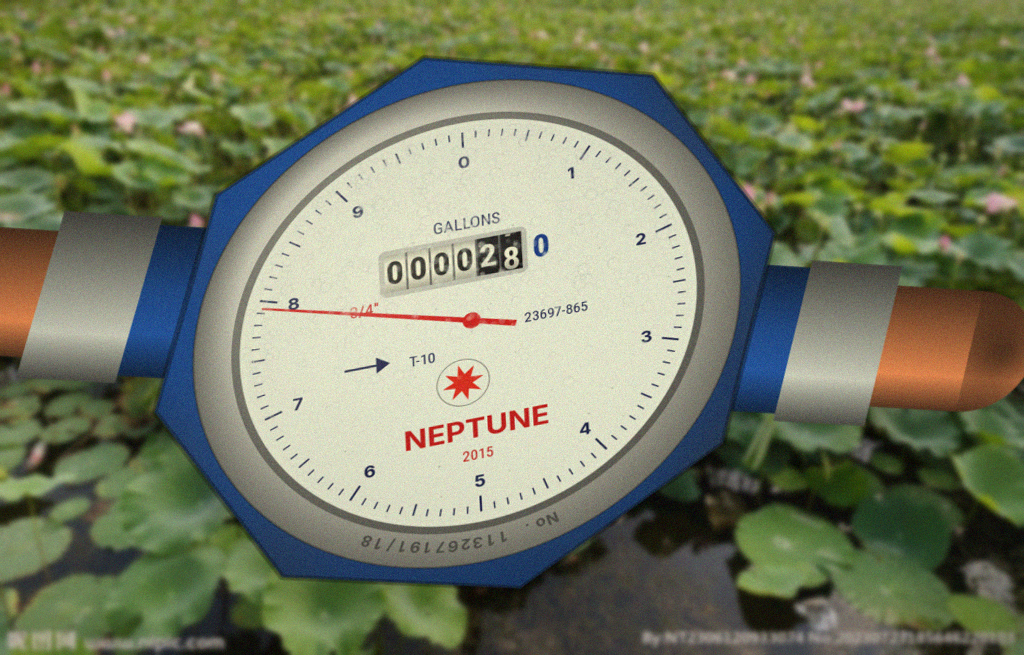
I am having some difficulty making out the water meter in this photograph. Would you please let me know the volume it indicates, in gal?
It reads 277.9 gal
